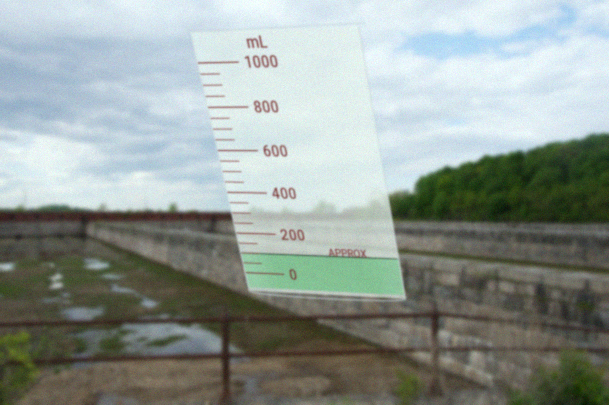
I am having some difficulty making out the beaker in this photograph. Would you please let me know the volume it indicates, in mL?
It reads 100 mL
